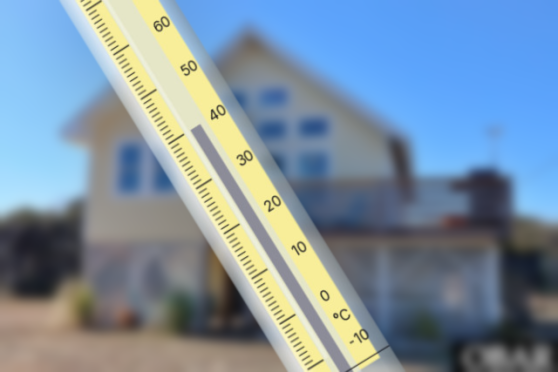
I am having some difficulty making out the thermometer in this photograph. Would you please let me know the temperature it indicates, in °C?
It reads 40 °C
